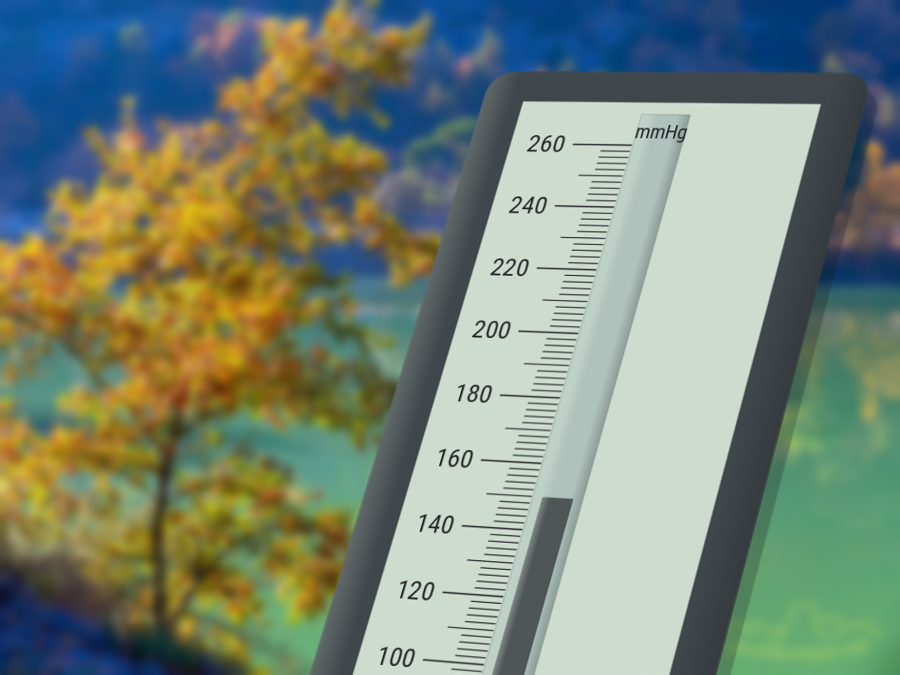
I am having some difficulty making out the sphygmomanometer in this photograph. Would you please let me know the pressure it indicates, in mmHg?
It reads 150 mmHg
